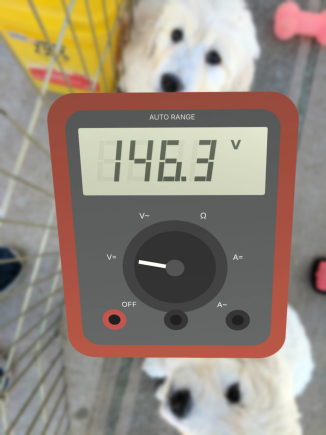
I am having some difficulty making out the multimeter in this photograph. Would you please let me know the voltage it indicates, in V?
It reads 146.3 V
